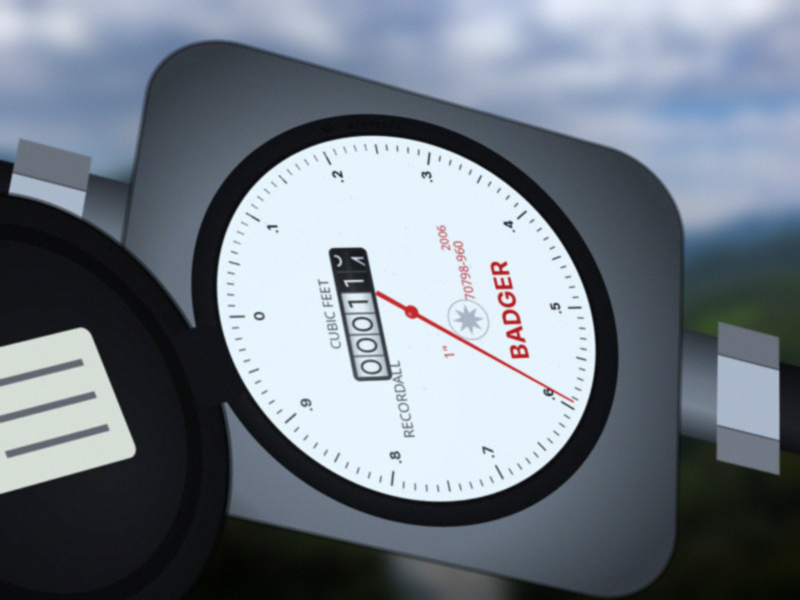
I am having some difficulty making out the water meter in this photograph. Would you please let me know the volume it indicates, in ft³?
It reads 113.59 ft³
